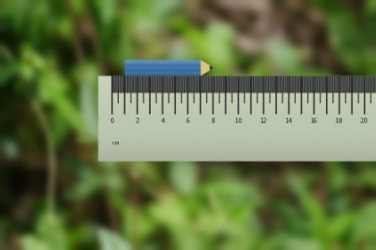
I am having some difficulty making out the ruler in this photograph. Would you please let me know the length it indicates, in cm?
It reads 7 cm
